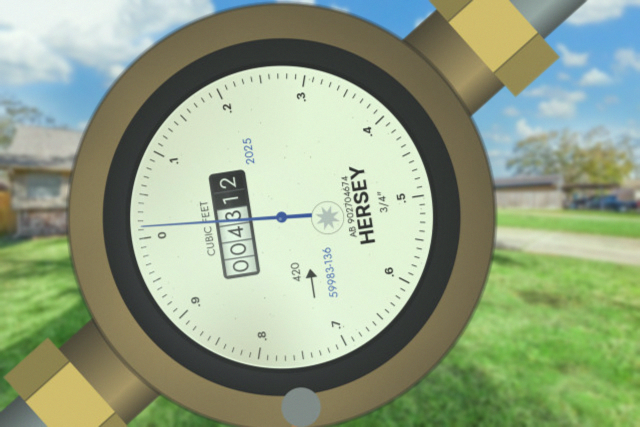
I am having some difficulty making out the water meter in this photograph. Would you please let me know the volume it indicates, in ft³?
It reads 4312.01 ft³
